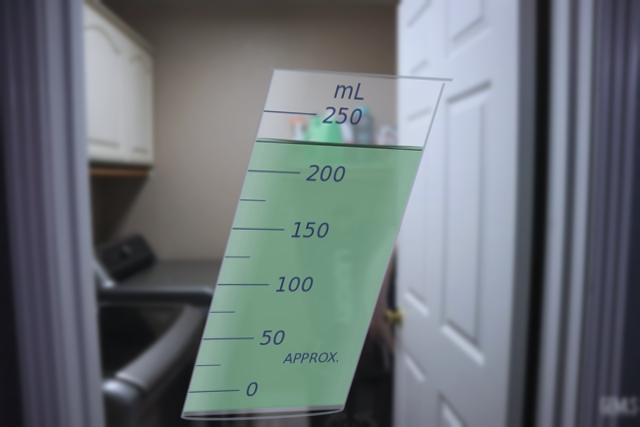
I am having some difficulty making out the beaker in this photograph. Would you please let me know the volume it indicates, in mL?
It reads 225 mL
